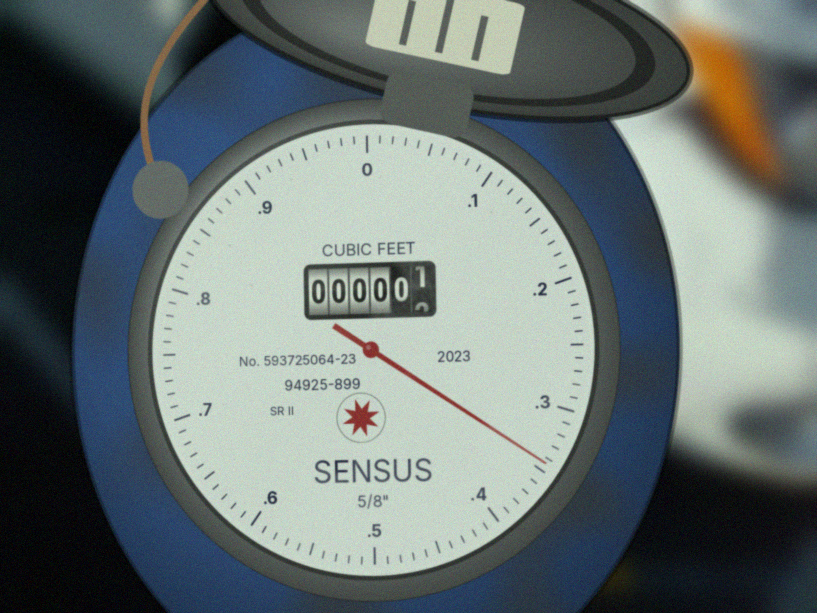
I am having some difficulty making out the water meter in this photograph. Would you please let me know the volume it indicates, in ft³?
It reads 1.34 ft³
